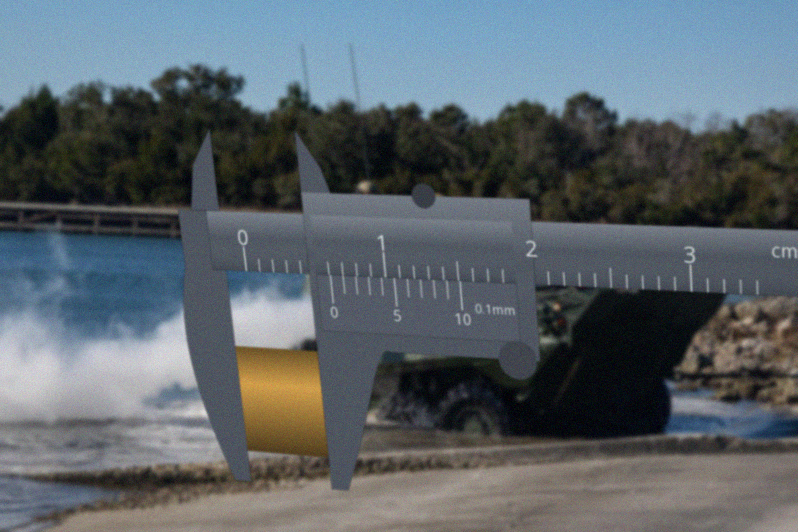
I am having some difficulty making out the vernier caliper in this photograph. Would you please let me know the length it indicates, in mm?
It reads 6.1 mm
